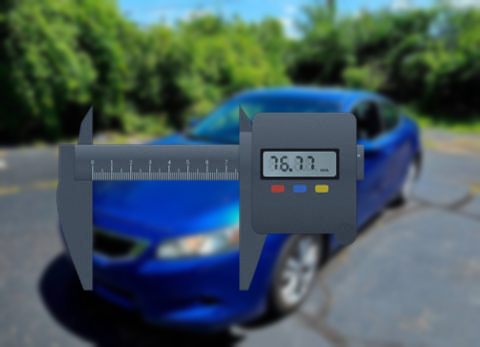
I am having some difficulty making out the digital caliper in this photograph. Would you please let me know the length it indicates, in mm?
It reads 76.77 mm
